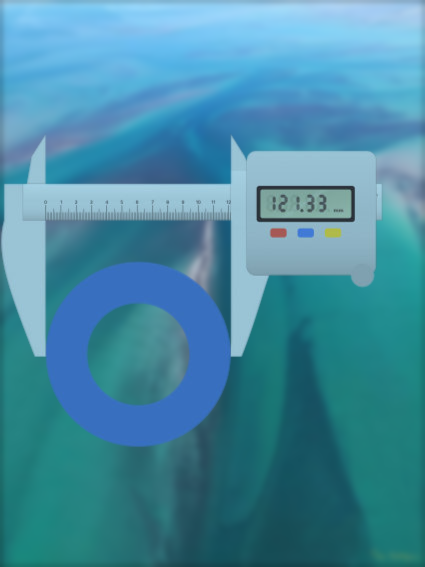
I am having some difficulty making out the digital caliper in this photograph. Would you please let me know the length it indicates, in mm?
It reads 121.33 mm
